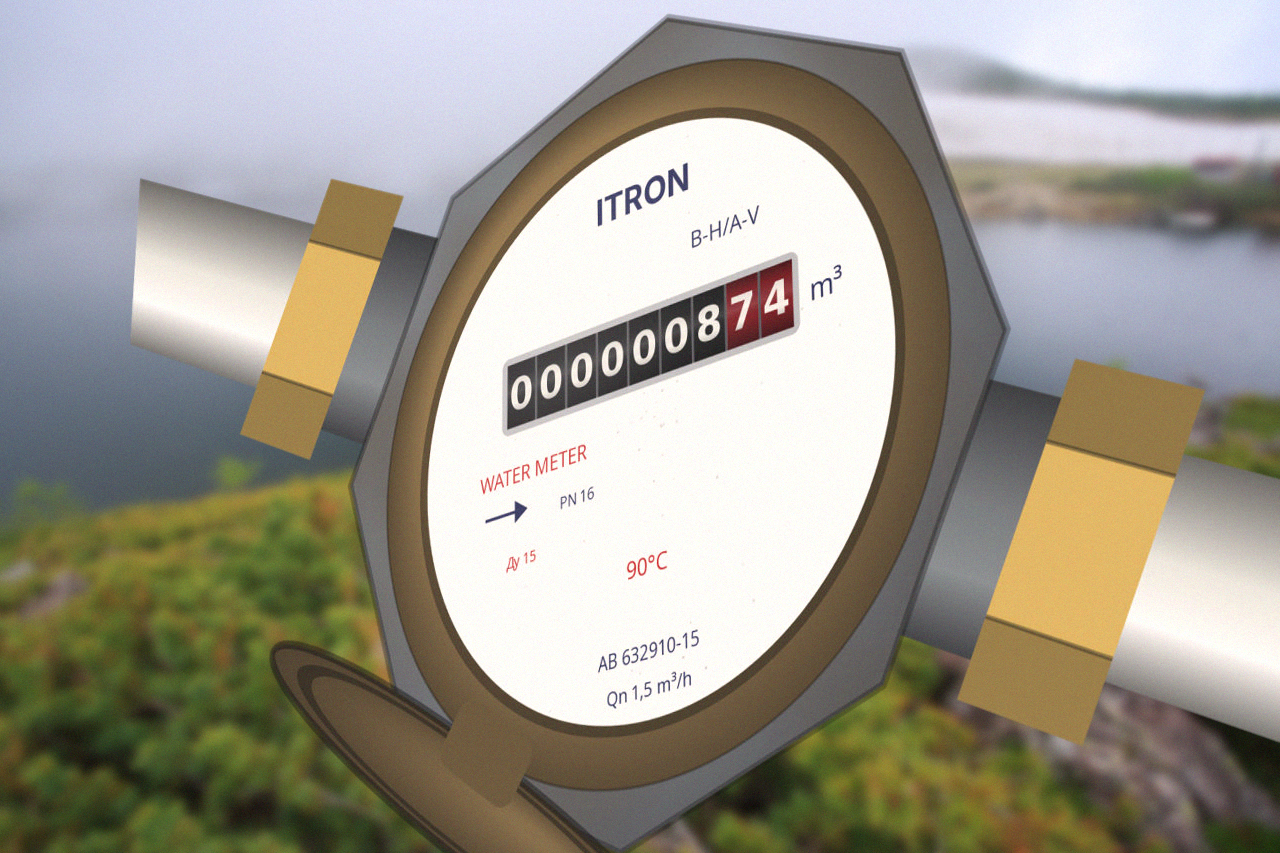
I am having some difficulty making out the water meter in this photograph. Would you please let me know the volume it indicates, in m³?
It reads 8.74 m³
